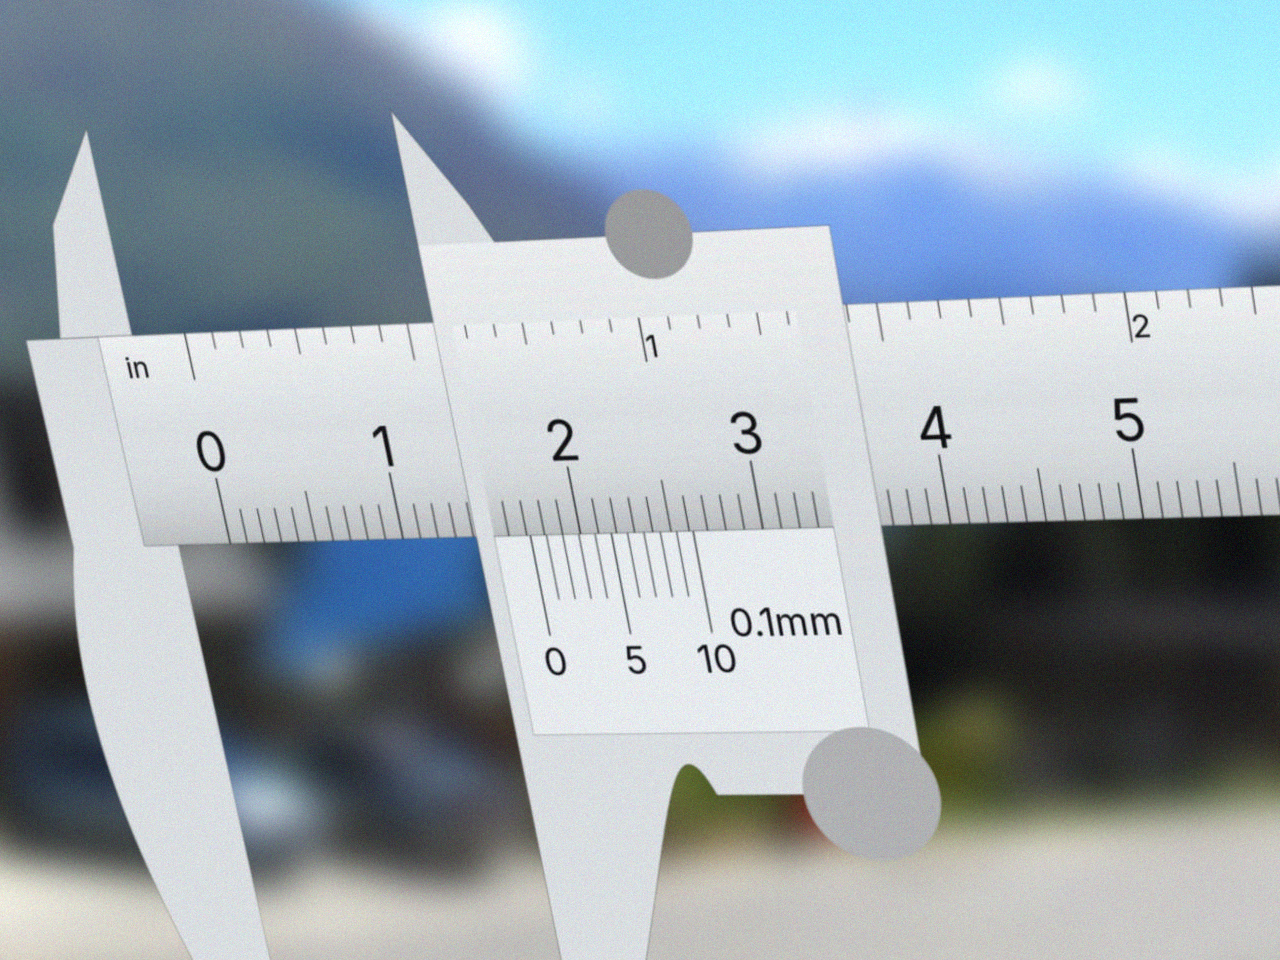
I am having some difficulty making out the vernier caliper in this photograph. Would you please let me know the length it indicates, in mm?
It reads 17.2 mm
